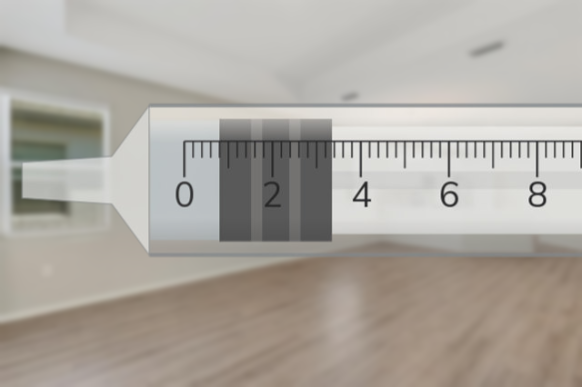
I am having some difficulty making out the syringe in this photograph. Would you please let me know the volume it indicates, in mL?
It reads 0.8 mL
